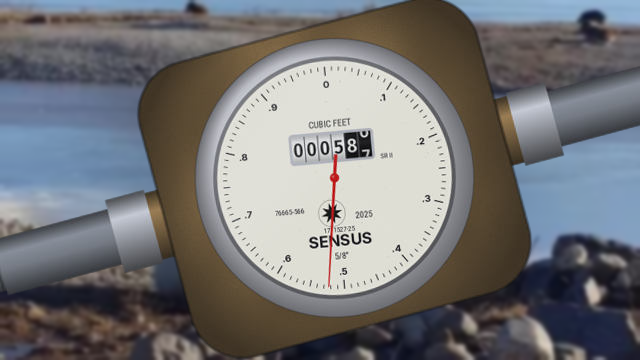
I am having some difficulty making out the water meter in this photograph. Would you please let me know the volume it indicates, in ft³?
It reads 586.52 ft³
